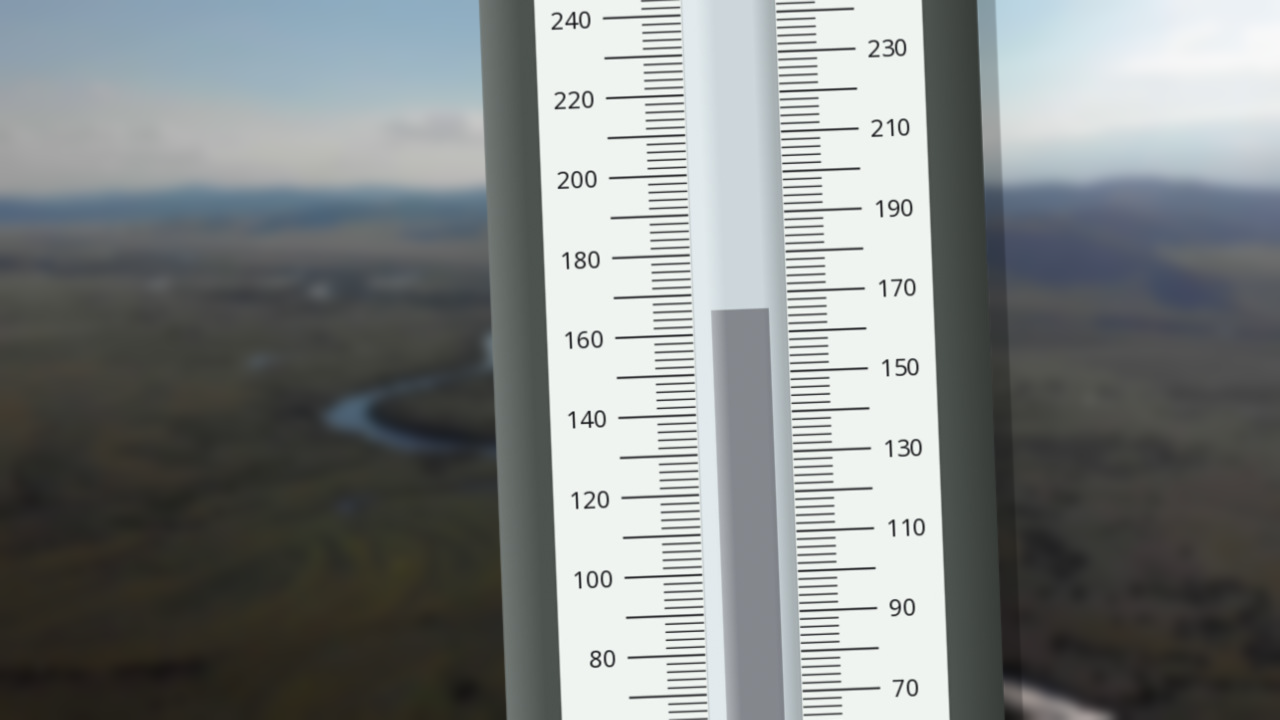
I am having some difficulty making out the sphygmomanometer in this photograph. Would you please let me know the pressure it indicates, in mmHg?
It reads 166 mmHg
